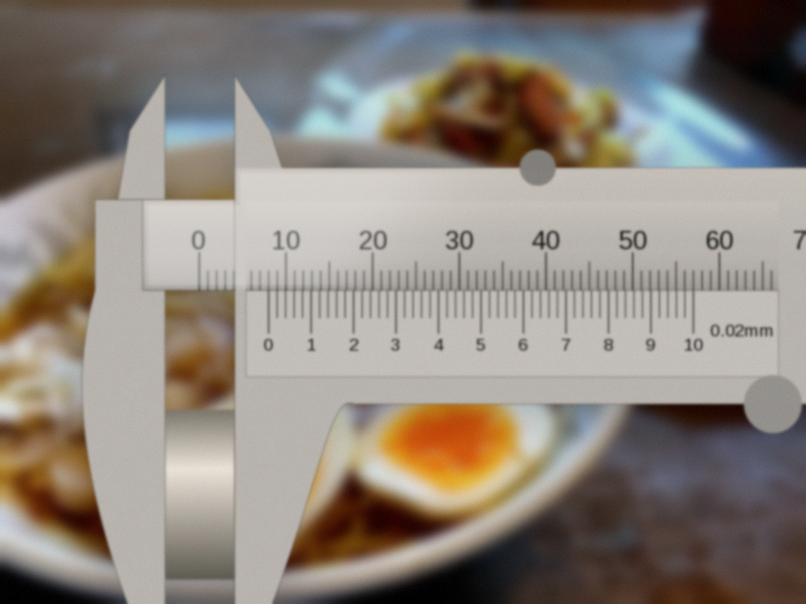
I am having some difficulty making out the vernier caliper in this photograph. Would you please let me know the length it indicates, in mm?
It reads 8.0 mm
